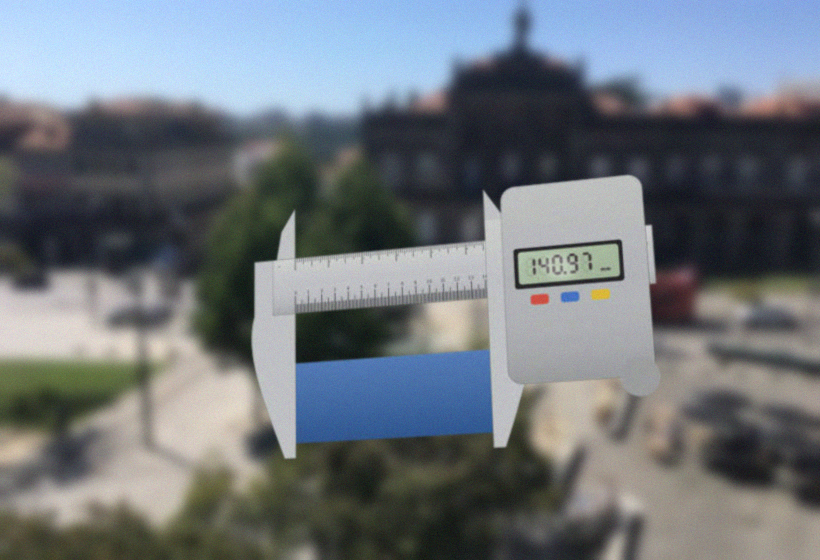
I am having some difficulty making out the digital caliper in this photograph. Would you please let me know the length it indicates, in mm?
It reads 140.97 mm
